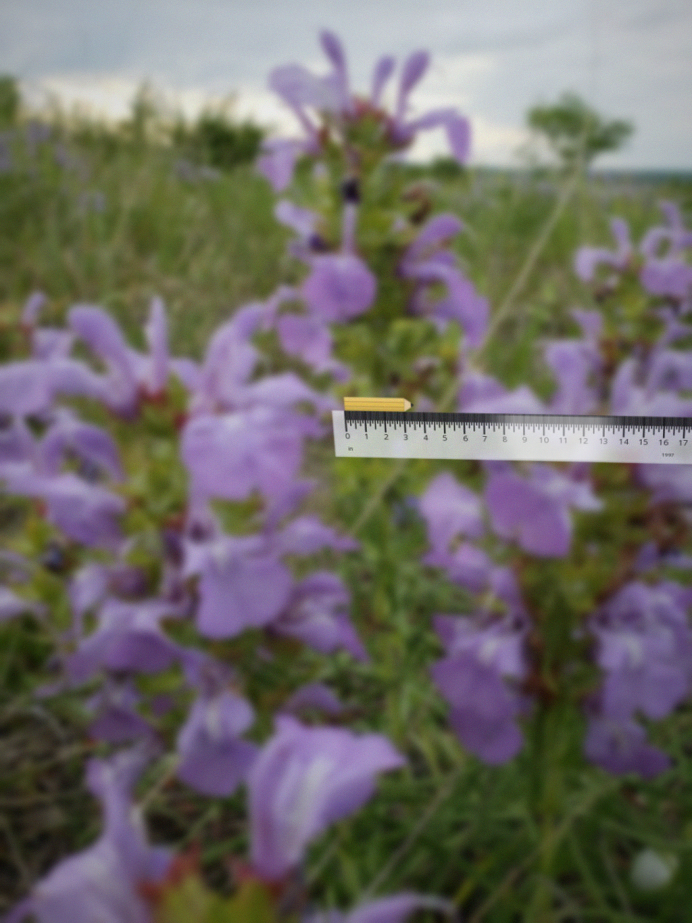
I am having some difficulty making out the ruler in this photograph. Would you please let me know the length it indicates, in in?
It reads 3.5 in
